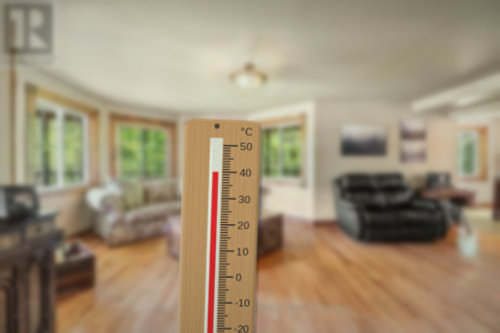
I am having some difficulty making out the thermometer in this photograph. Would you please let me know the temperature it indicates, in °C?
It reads 40 °C
